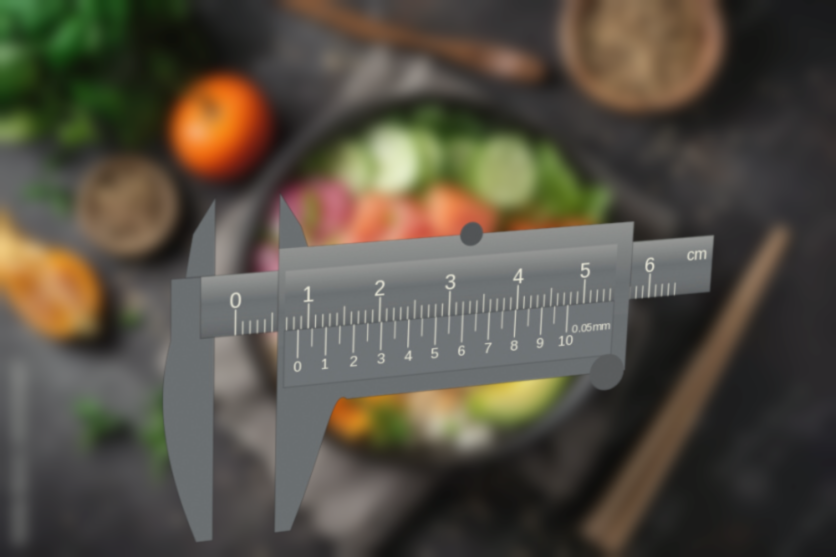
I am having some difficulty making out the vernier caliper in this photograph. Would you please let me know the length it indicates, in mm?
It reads 8.6 mm
